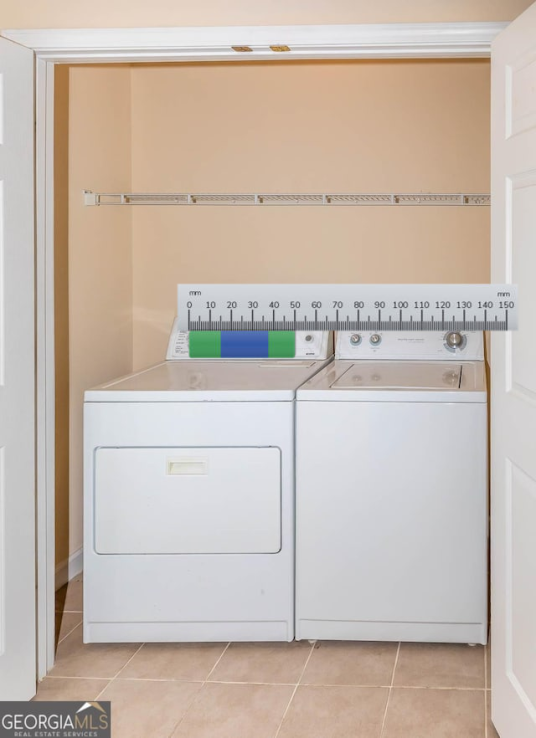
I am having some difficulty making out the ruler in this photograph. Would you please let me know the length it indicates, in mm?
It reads 50 mm
